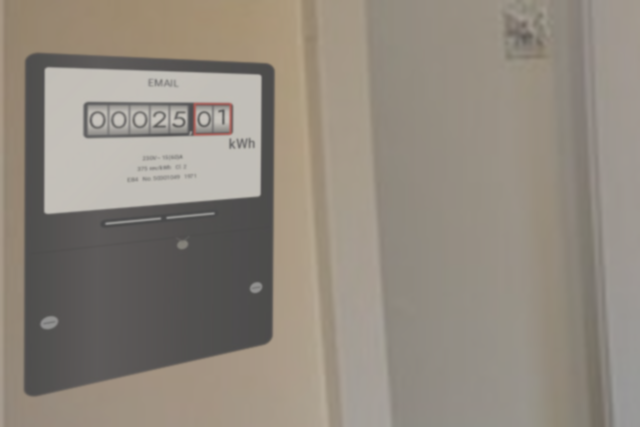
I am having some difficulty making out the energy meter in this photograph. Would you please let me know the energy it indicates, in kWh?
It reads 25.01 kWh
